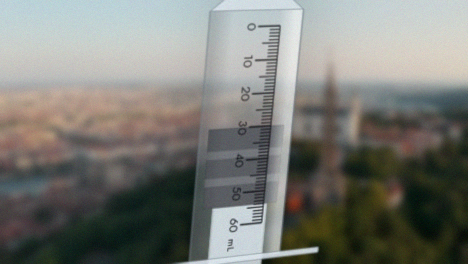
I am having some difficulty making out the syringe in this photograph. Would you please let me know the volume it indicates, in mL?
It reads 30 mL
